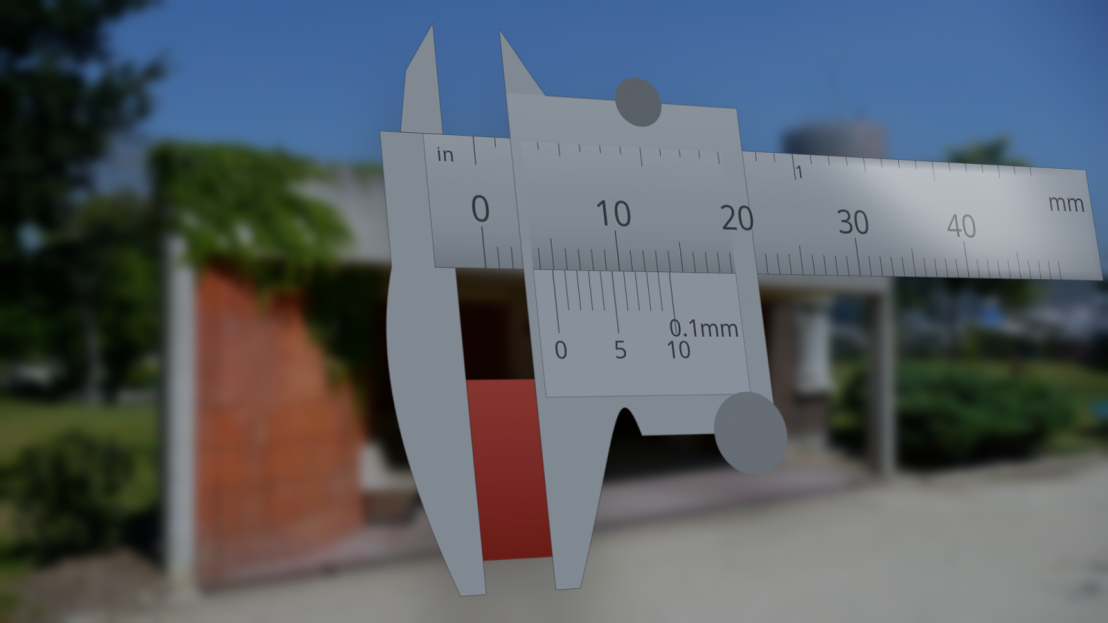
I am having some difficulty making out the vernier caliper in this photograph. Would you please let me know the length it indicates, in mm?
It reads 4.9 mm
